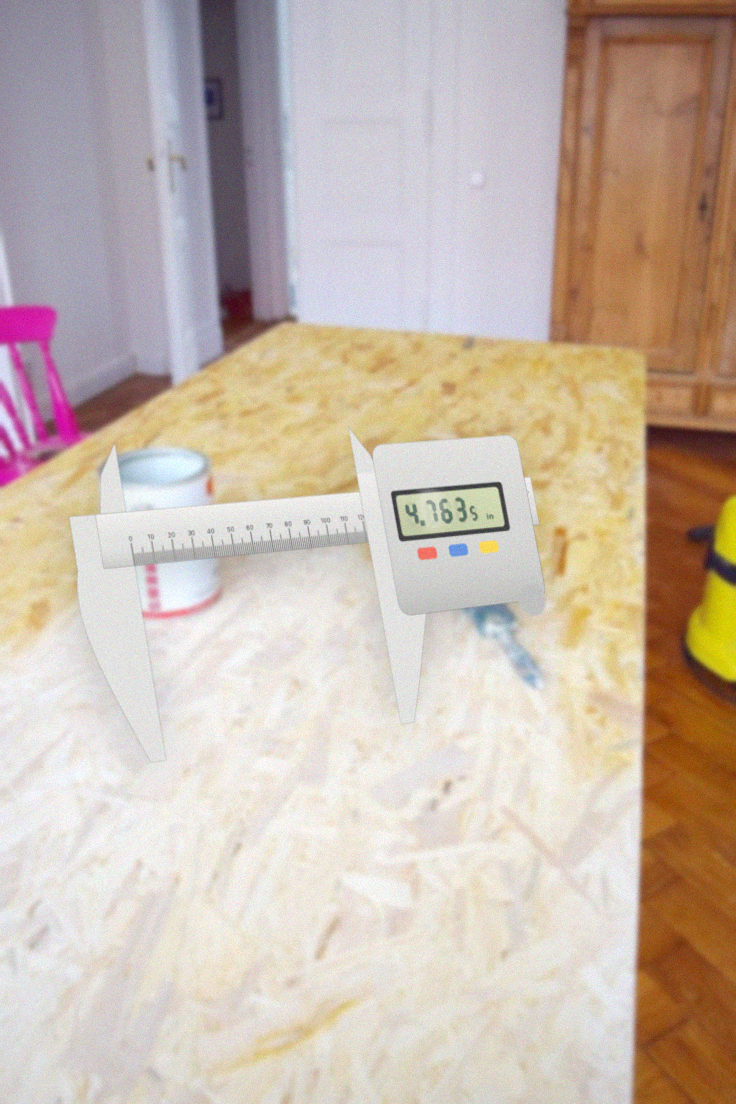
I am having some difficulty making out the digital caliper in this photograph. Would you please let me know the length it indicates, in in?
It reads 4.7635 in
